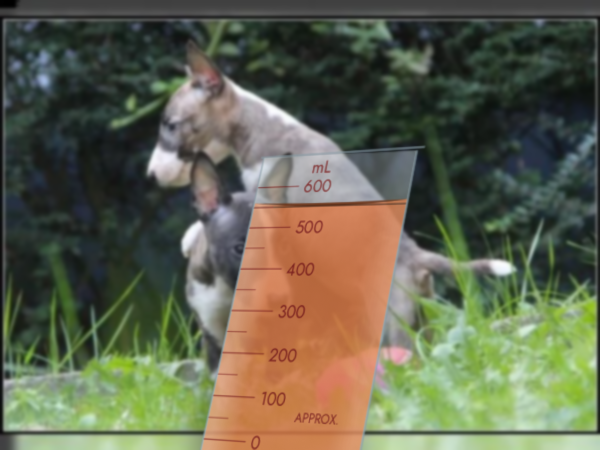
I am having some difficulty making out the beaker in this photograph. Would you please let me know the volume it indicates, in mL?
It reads 550 mL
